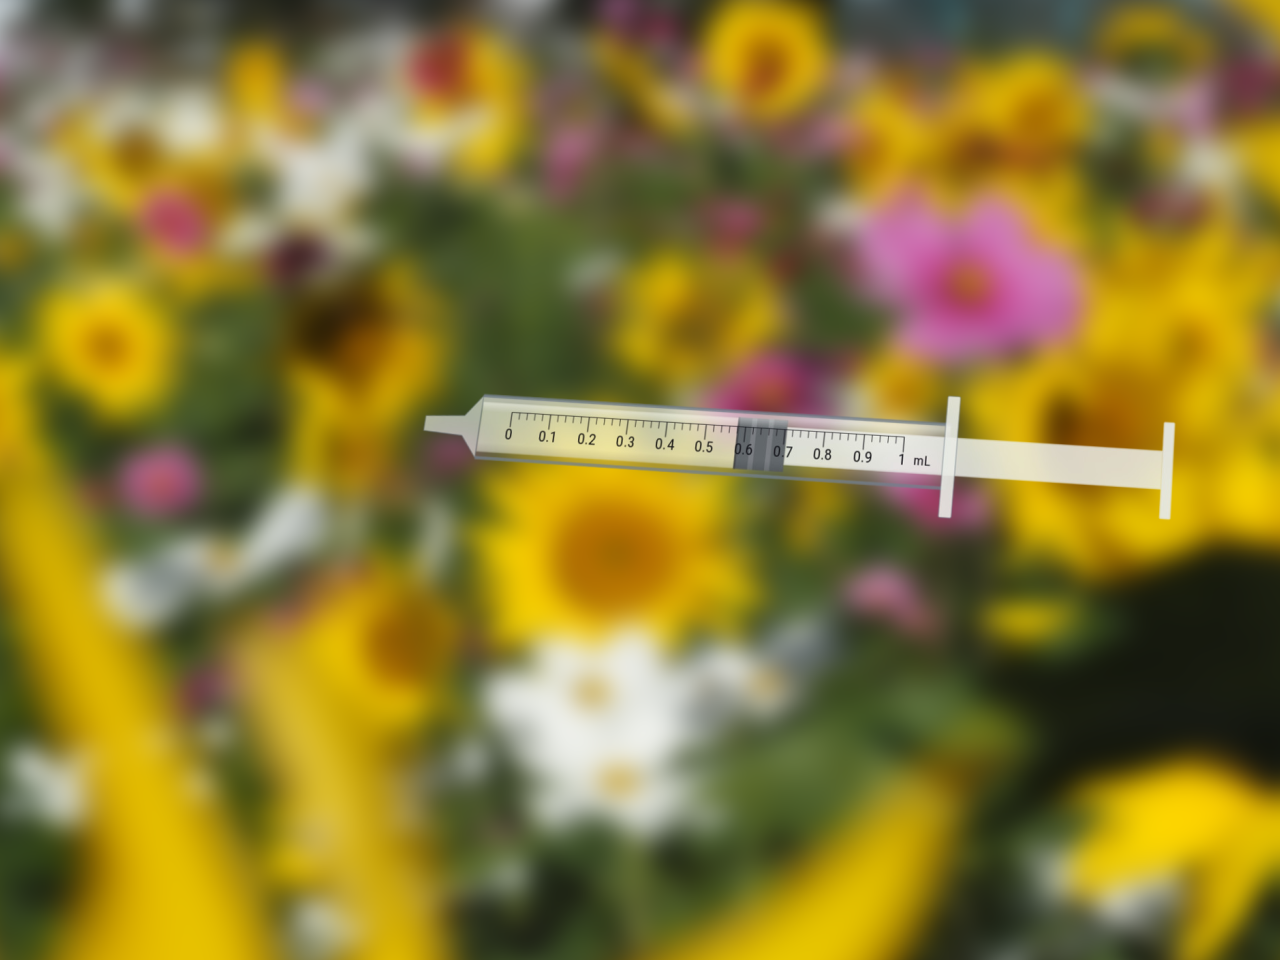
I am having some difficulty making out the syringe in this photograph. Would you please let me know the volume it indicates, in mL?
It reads 0.58 mL
